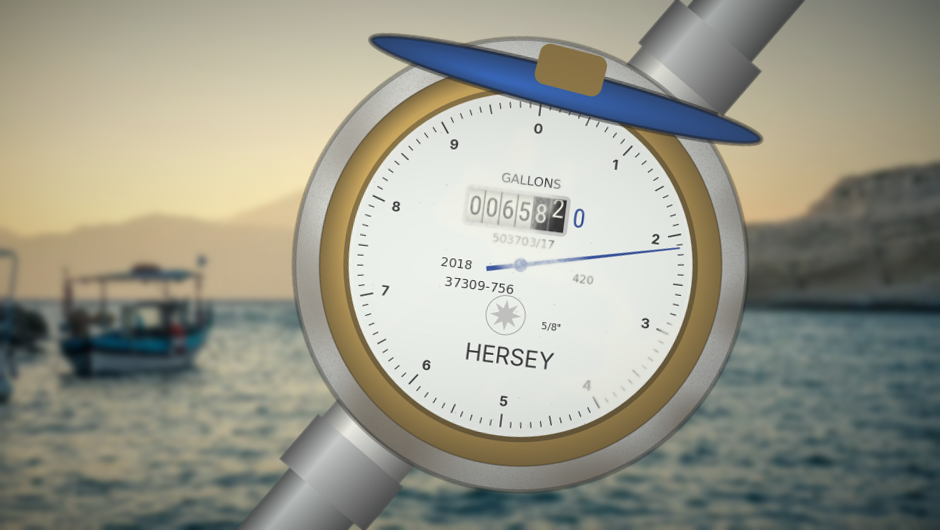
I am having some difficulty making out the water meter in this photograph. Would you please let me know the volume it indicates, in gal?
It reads 65822.1 gal
